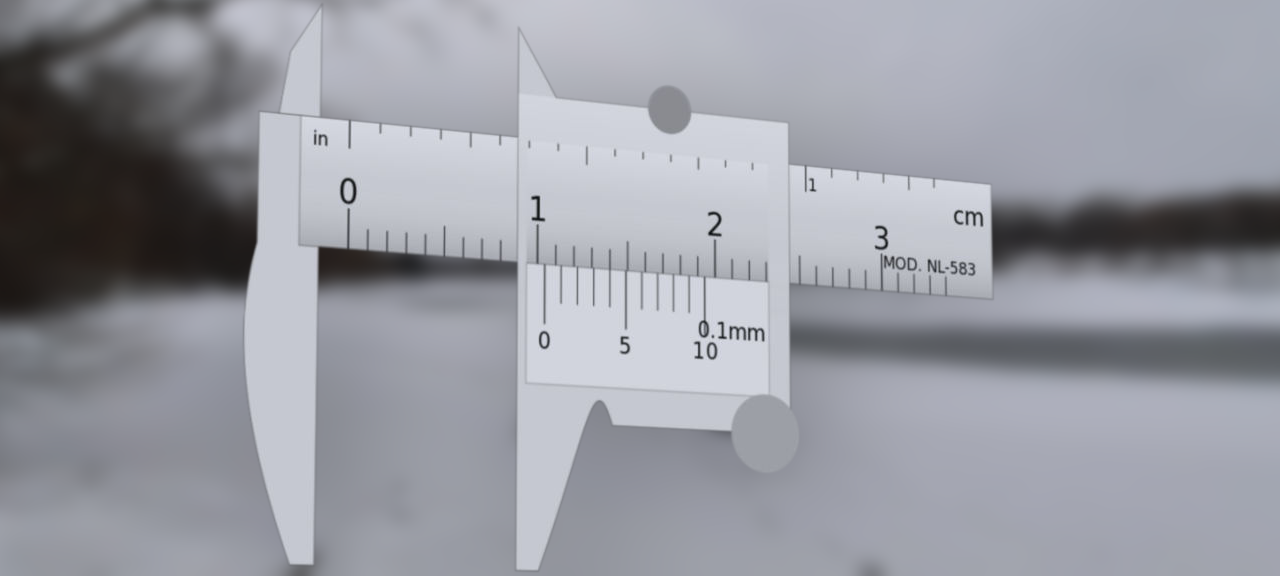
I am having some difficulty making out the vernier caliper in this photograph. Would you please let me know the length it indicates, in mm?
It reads 10.4 mm
